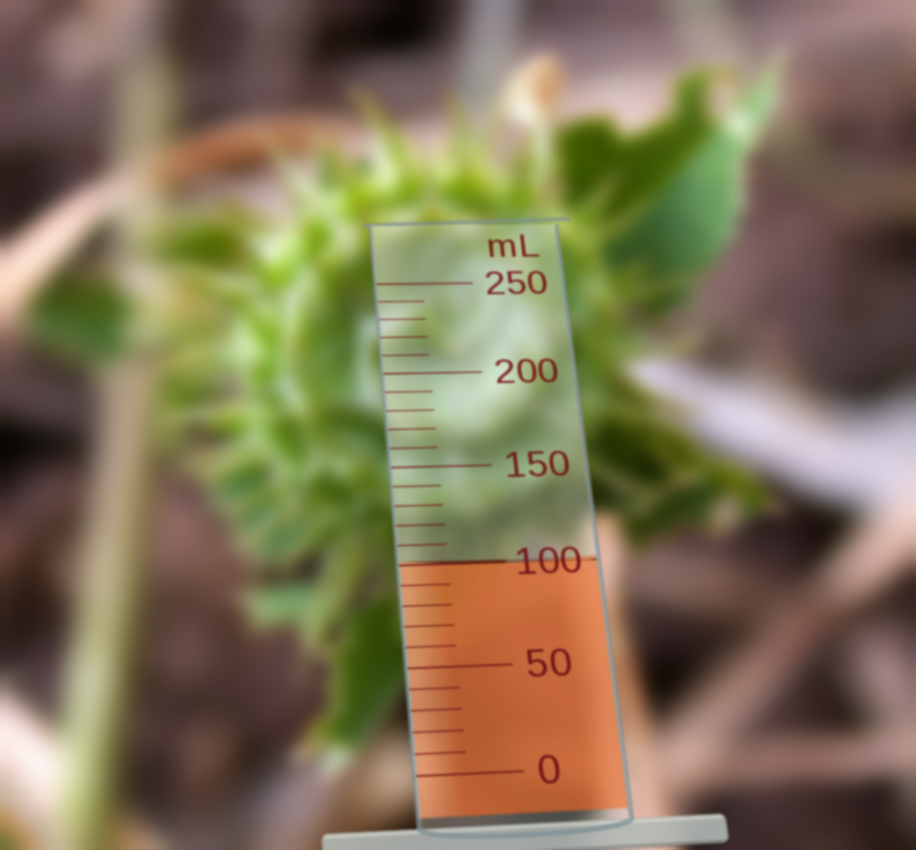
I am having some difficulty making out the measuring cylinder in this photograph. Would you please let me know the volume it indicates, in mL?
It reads 100 mL
